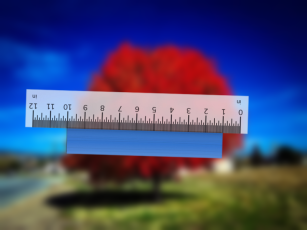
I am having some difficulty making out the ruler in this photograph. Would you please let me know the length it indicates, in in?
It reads 9 in
